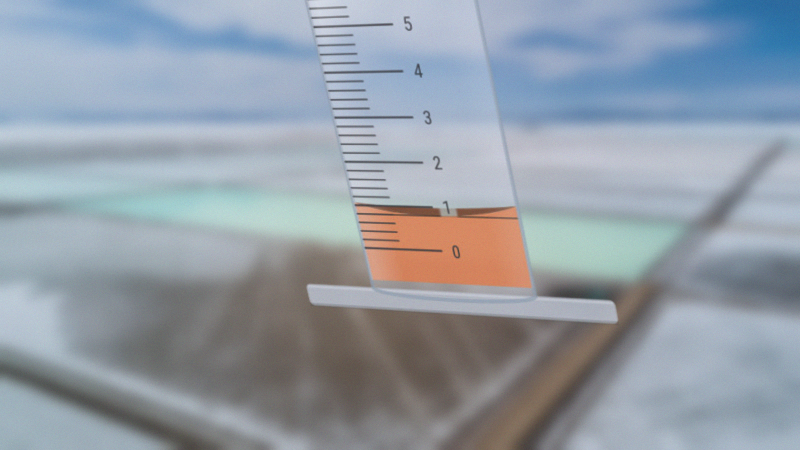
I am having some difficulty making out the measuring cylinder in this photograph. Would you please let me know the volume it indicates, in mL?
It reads 0.8 mL
